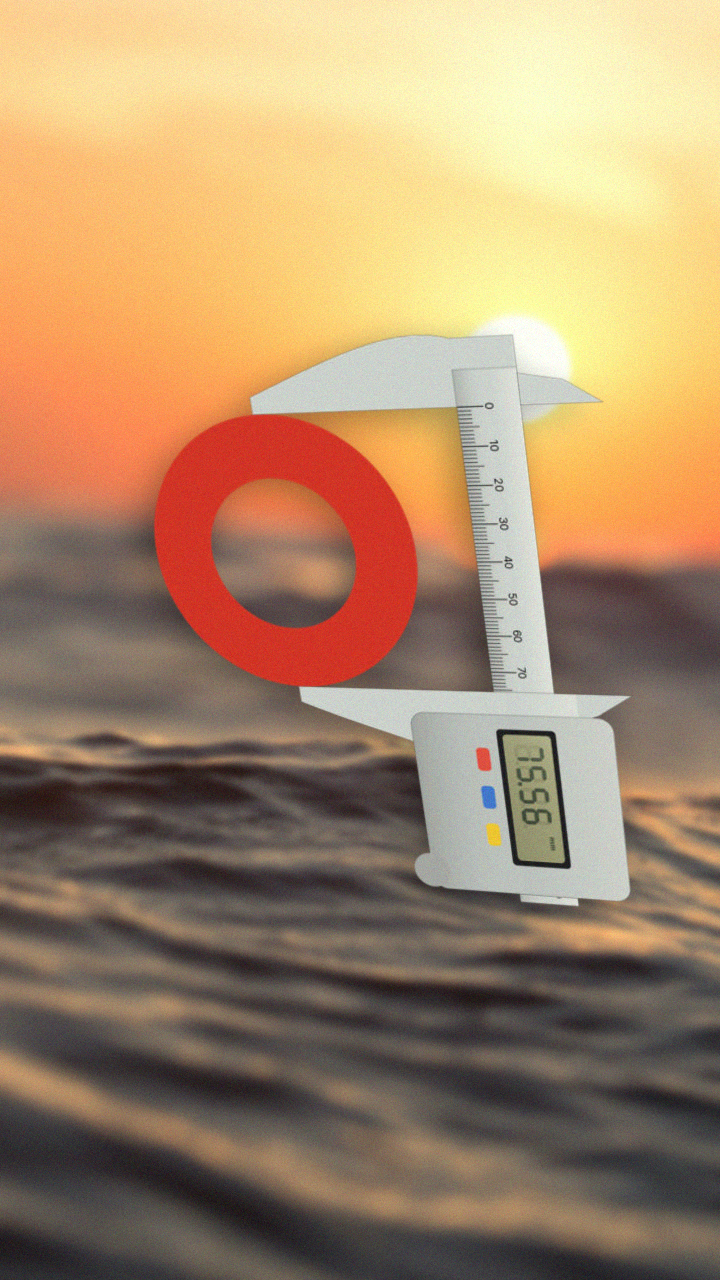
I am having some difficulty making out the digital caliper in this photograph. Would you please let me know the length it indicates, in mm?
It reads 75.56 mm
